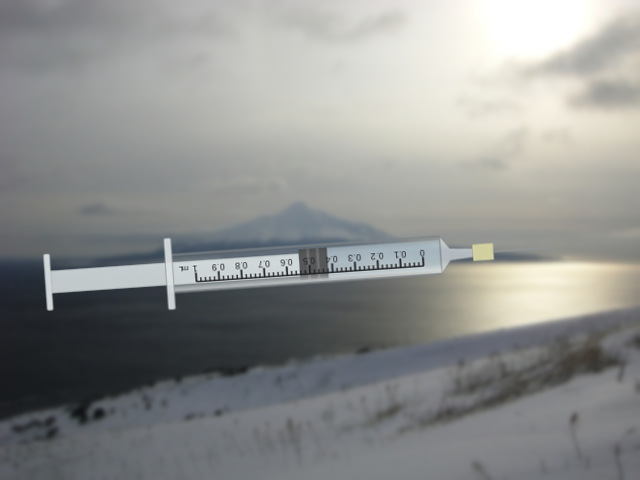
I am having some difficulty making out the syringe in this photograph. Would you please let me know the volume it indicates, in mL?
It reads 0.42 mL
